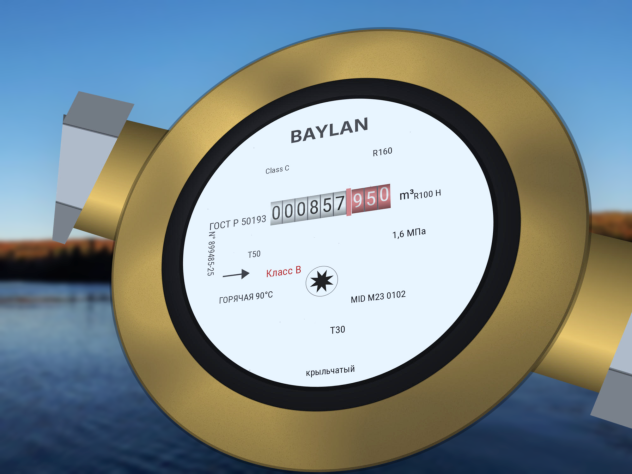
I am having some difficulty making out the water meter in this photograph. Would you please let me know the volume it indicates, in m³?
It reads 857.950 m³
